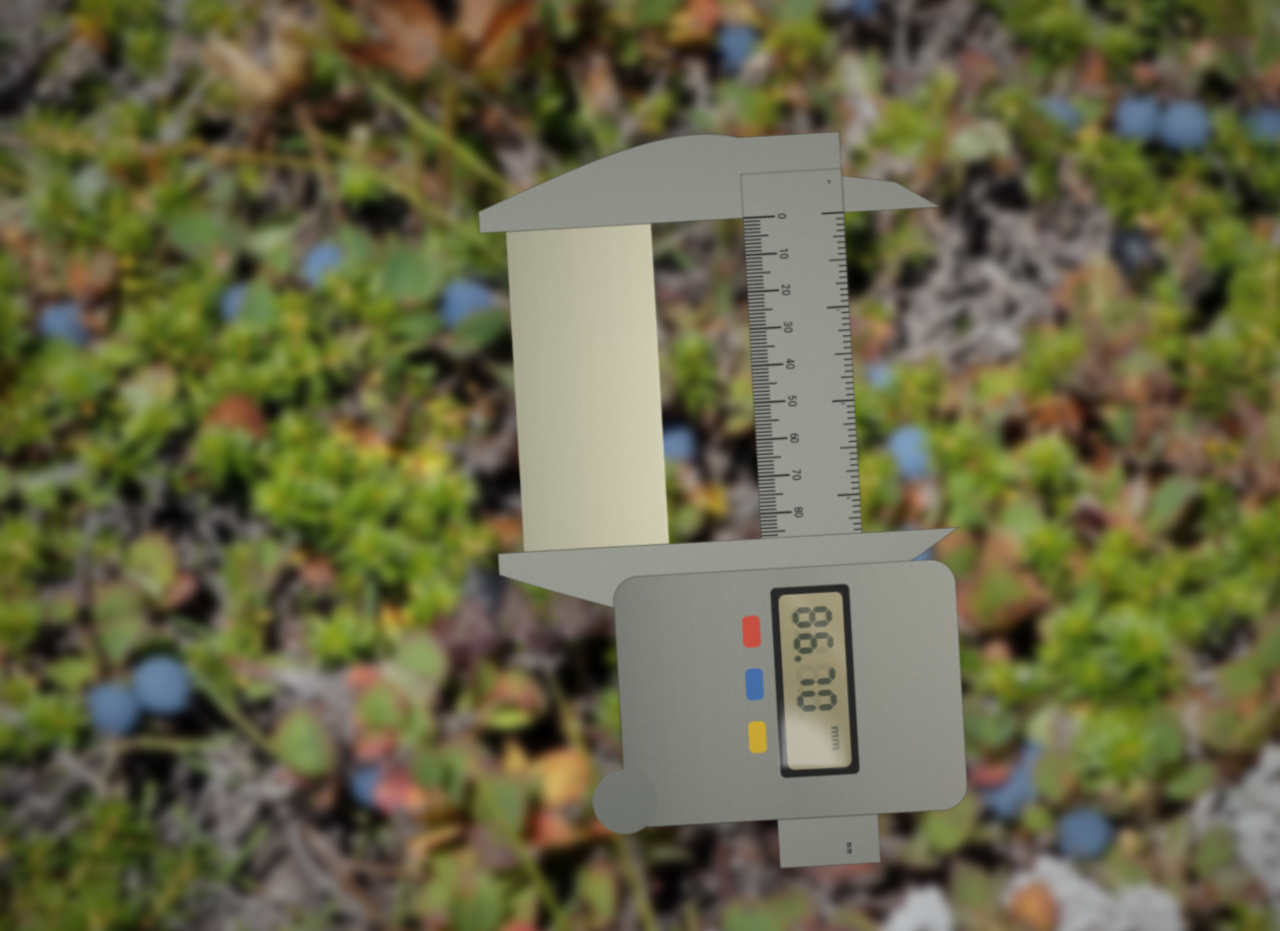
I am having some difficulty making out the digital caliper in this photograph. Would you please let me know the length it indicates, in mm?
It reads 86.70 mm
